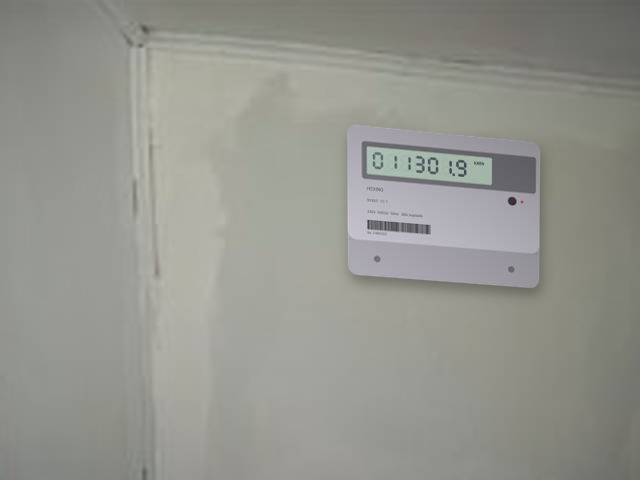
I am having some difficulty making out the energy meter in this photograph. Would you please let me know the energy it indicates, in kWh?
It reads 11301.9 kWh
